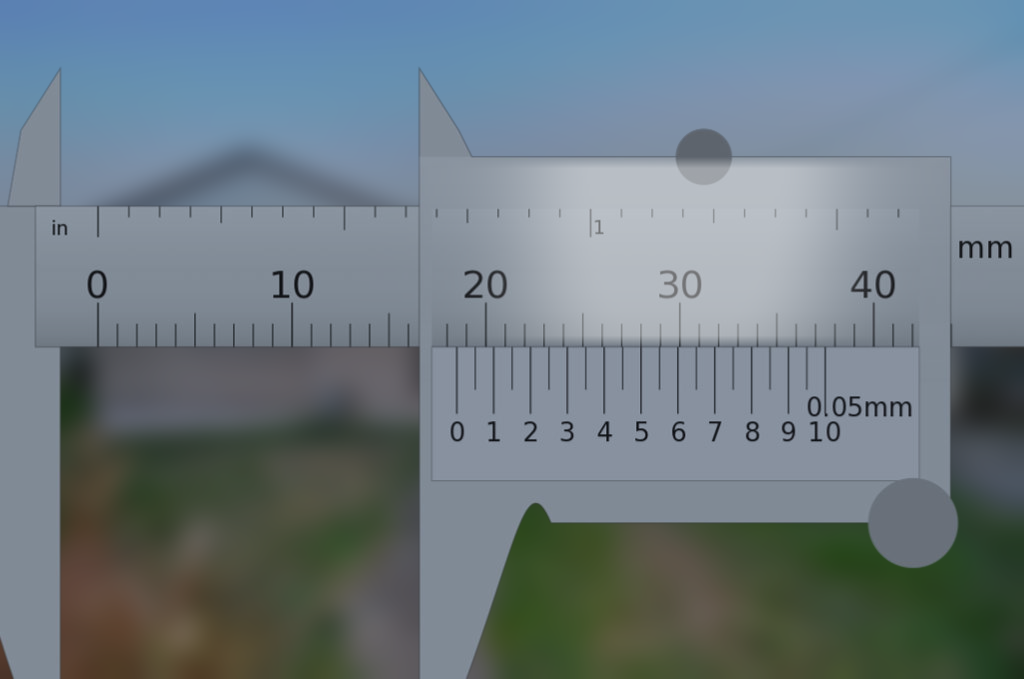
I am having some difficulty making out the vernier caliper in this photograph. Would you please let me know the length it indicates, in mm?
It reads 18.5 mm
